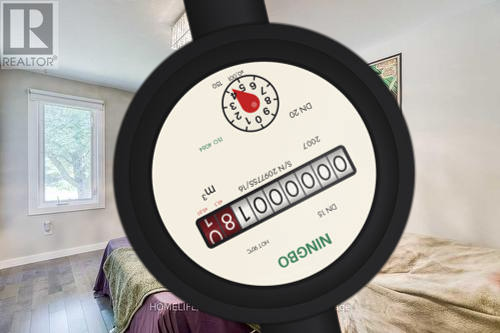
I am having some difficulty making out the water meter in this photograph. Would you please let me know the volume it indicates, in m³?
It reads 1.804 m³
